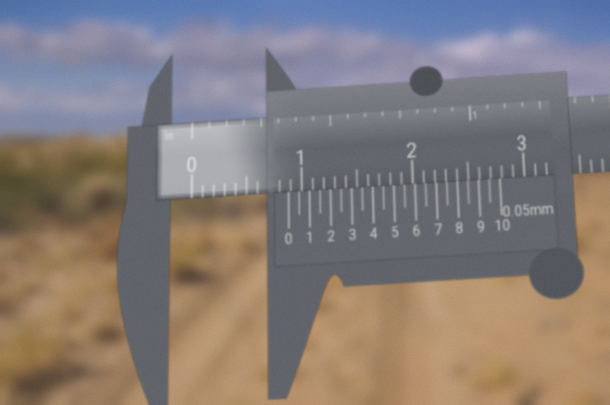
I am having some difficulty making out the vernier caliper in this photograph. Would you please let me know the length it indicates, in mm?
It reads 8.8 mm
